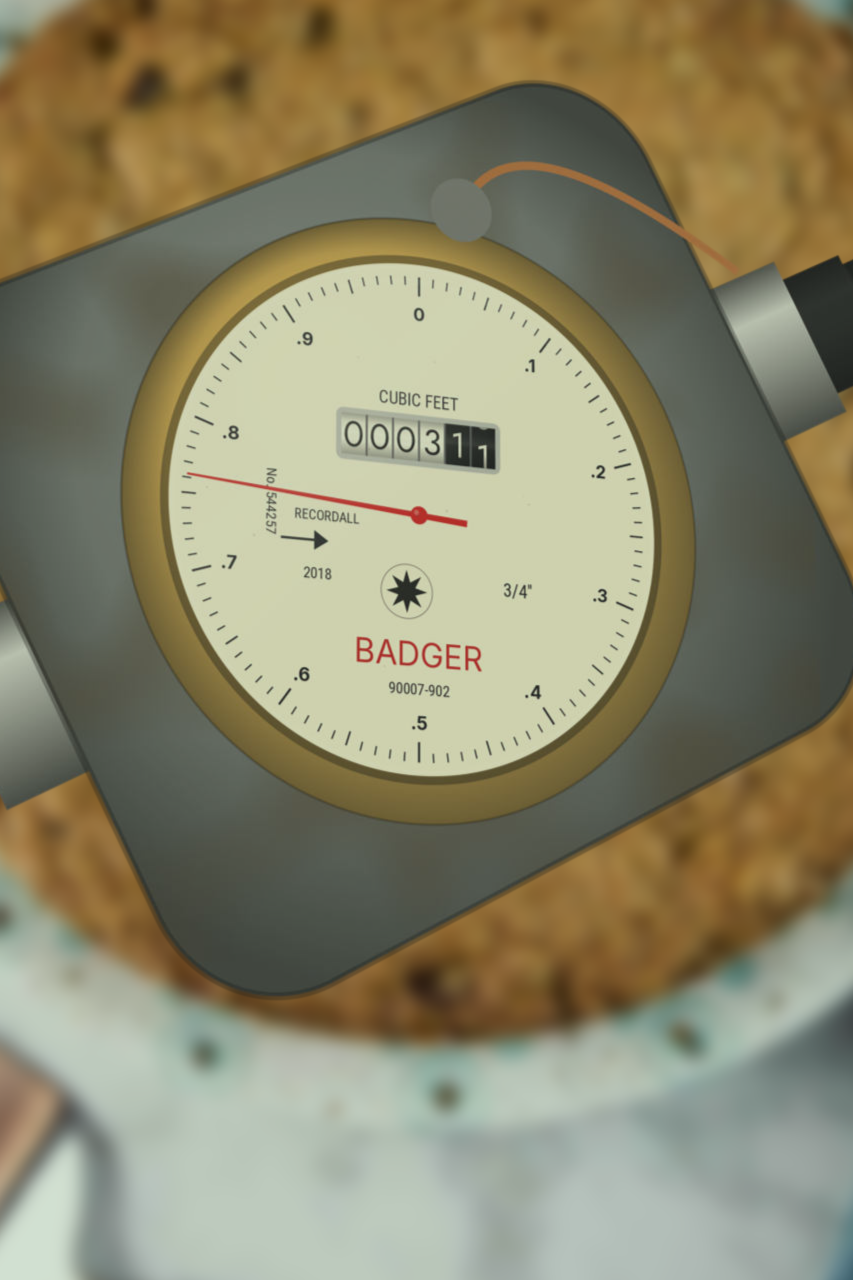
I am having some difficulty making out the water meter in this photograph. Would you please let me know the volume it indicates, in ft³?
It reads 310.76 ft³
